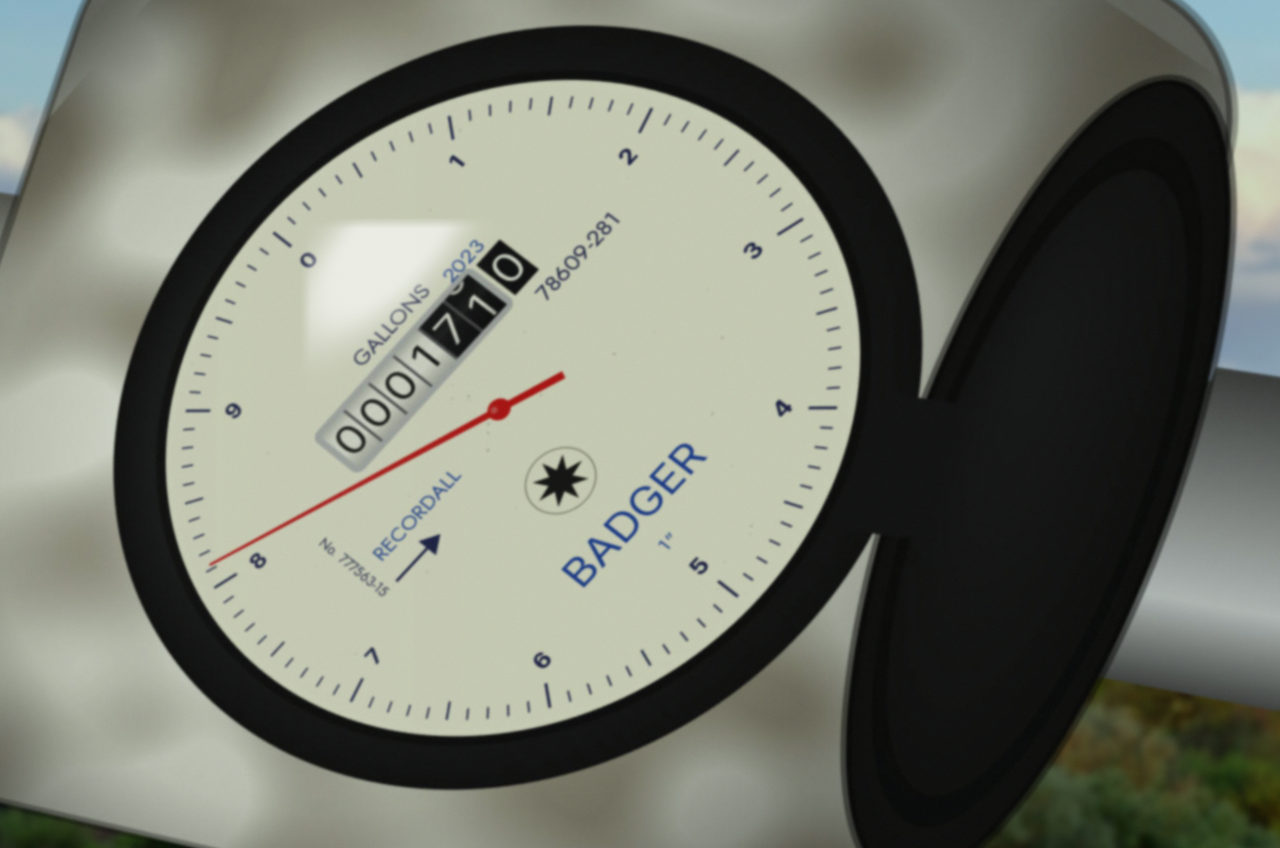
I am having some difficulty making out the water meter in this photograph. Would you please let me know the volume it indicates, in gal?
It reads 1708.1 gal
